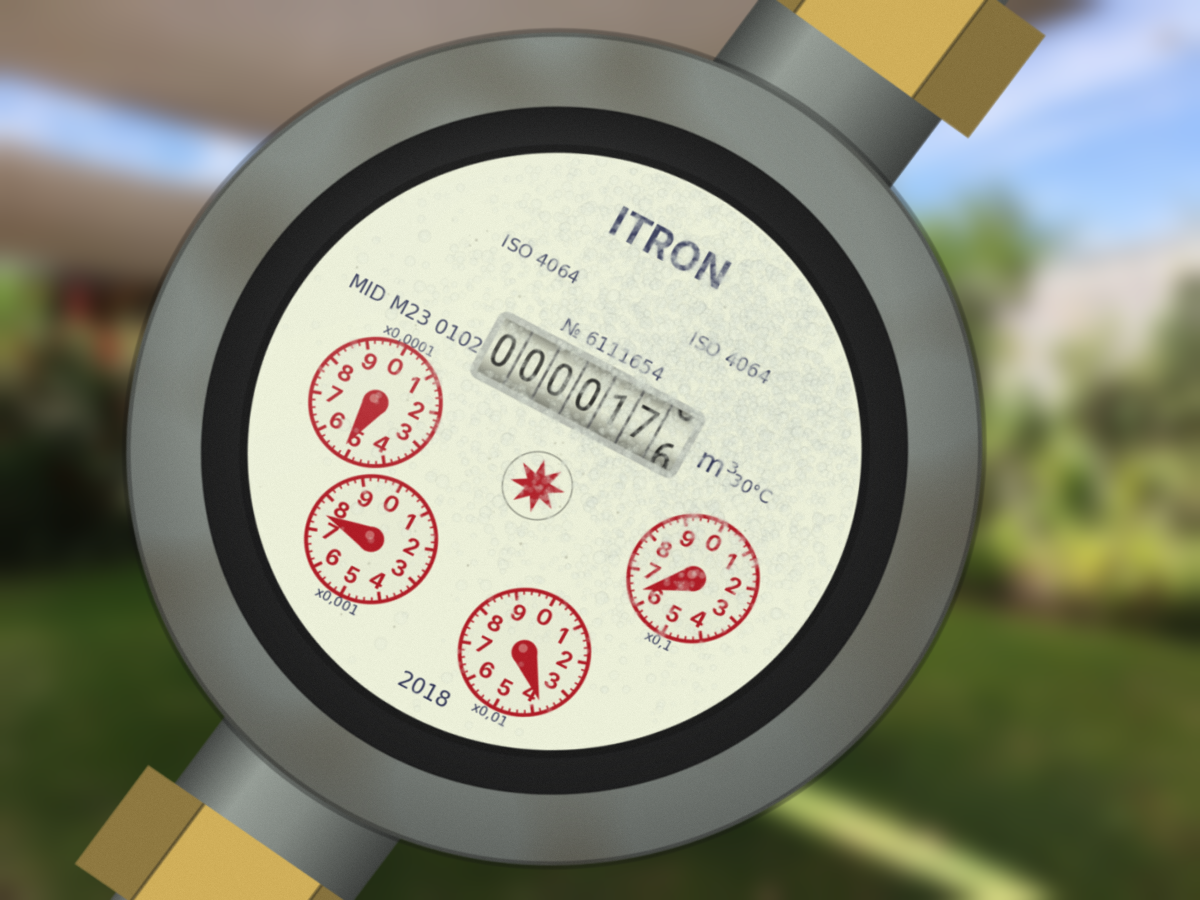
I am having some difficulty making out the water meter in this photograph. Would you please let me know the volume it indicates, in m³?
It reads 175.6375 m³
